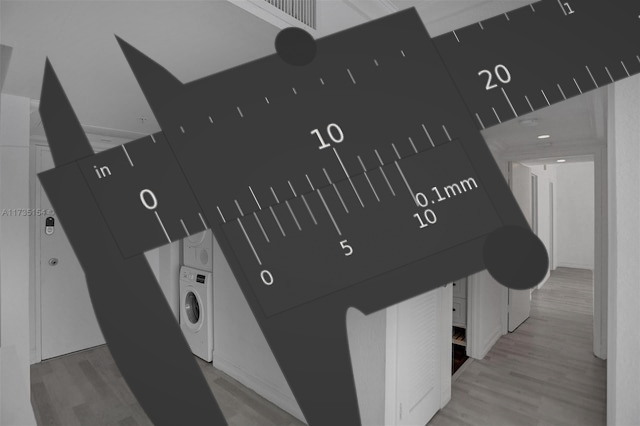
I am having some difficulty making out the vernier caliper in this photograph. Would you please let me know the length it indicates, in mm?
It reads 3.7 mm
